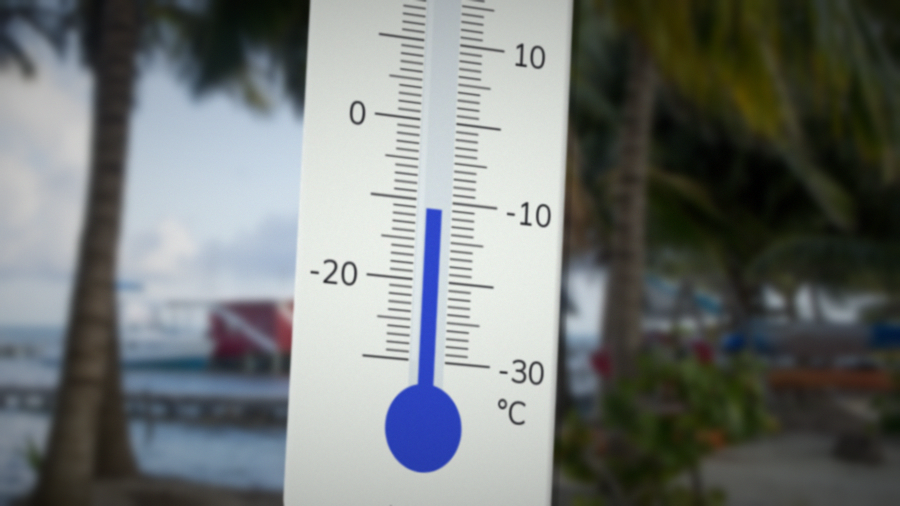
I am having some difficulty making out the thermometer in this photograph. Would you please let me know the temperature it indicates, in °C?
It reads -11 °C
